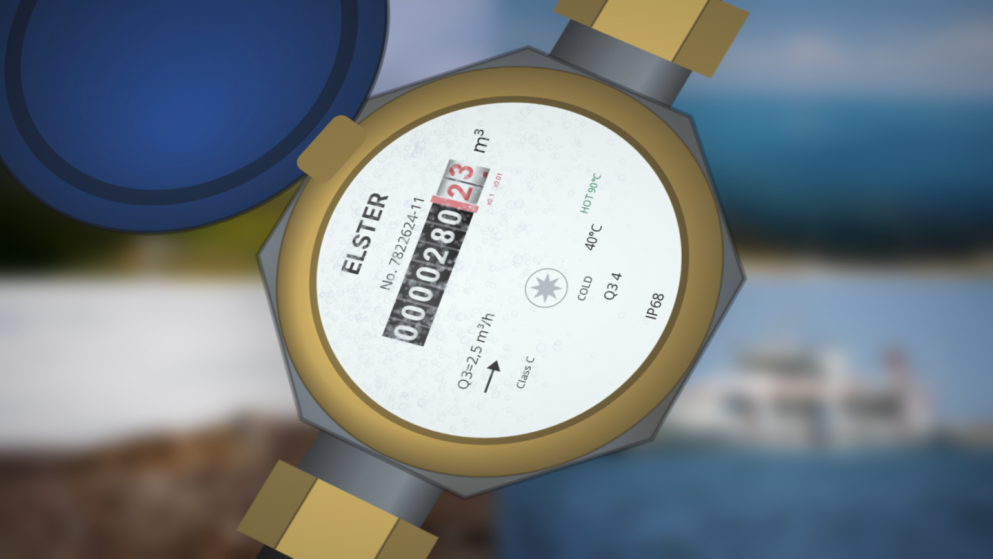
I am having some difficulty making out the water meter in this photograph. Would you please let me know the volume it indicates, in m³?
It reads 280.23 m³
